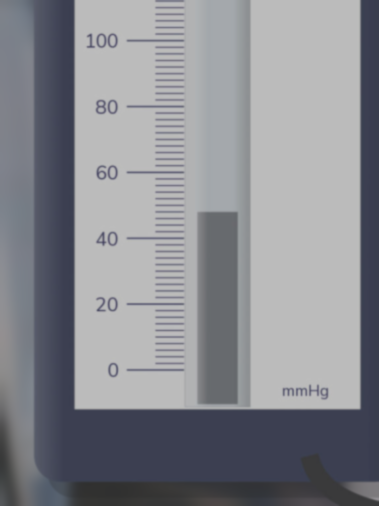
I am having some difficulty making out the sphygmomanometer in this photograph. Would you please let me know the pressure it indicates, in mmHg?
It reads 48 mmHg
